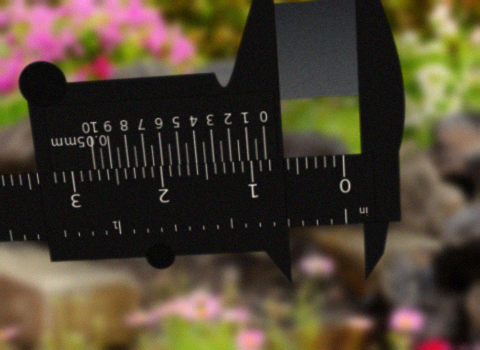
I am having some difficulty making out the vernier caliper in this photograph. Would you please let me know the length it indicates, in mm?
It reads 8.4 mm
